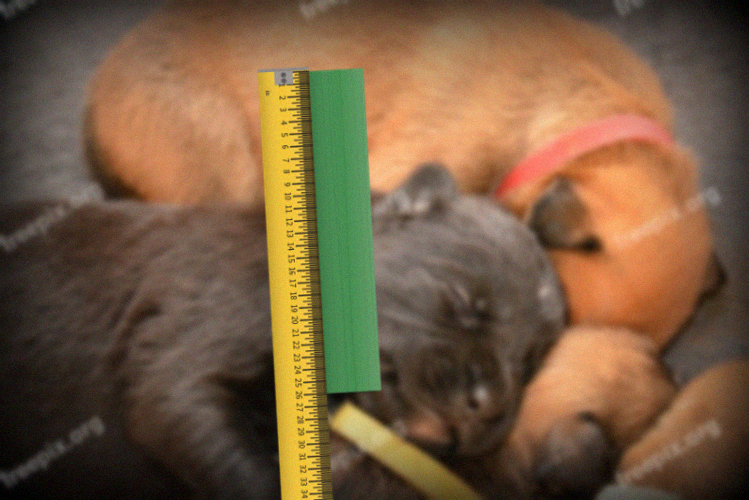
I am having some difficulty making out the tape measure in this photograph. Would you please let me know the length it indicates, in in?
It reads 26 in
